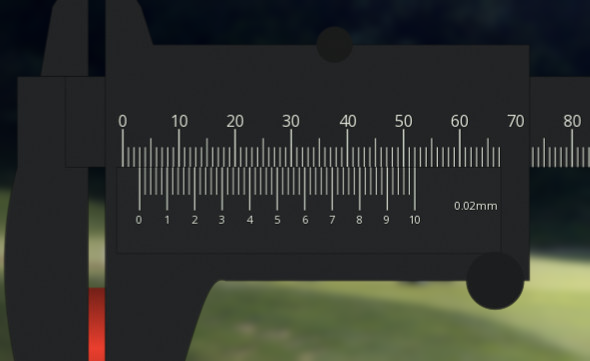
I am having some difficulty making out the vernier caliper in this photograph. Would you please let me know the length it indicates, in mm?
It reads 3.0 mm
